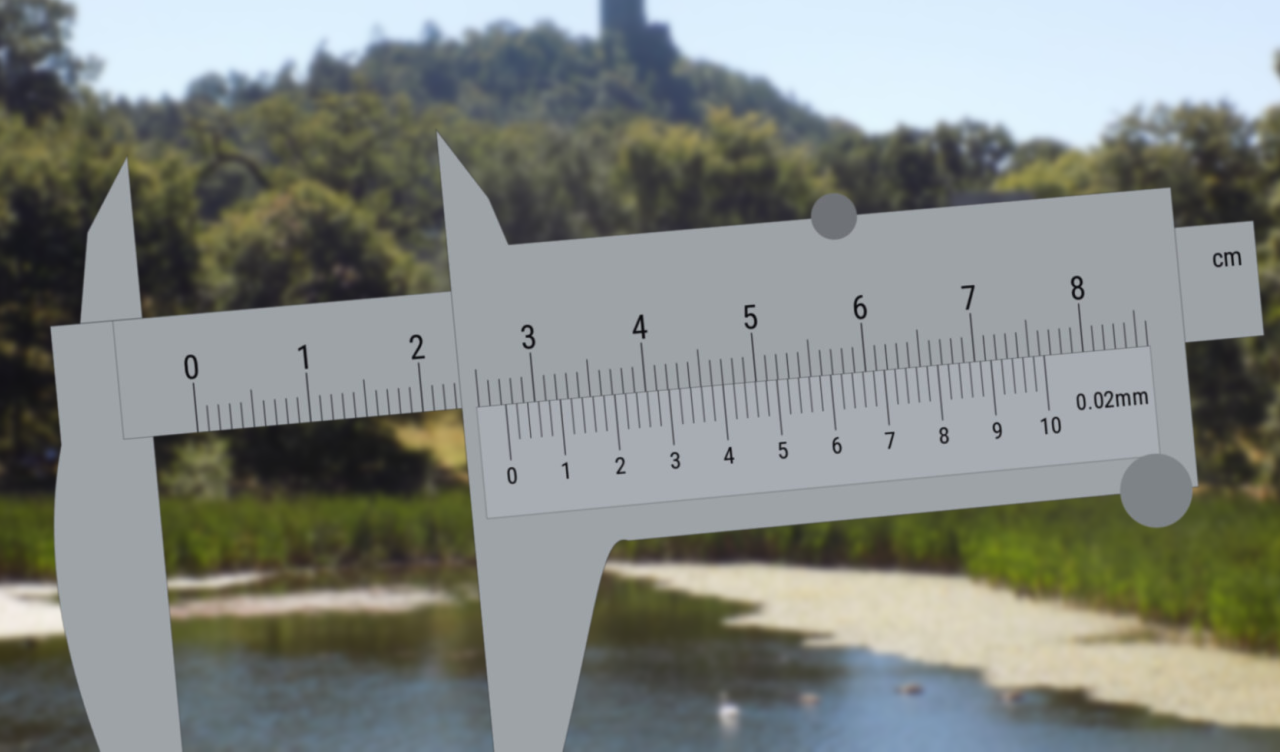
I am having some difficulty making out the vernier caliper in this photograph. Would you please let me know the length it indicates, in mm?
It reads 27.4 mm
